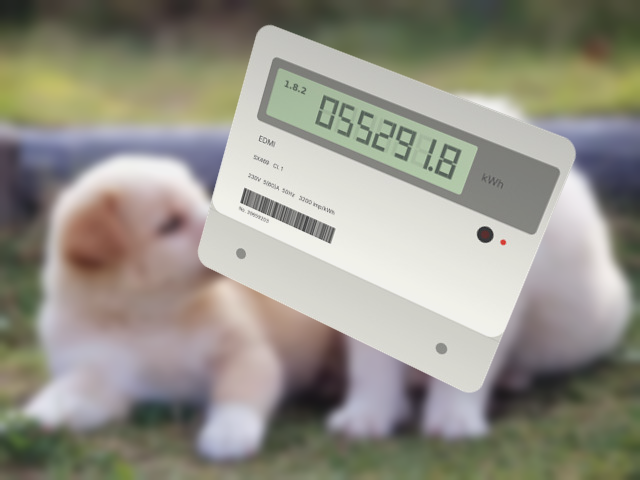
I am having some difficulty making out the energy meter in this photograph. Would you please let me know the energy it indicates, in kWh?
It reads 55291.8 kWh
